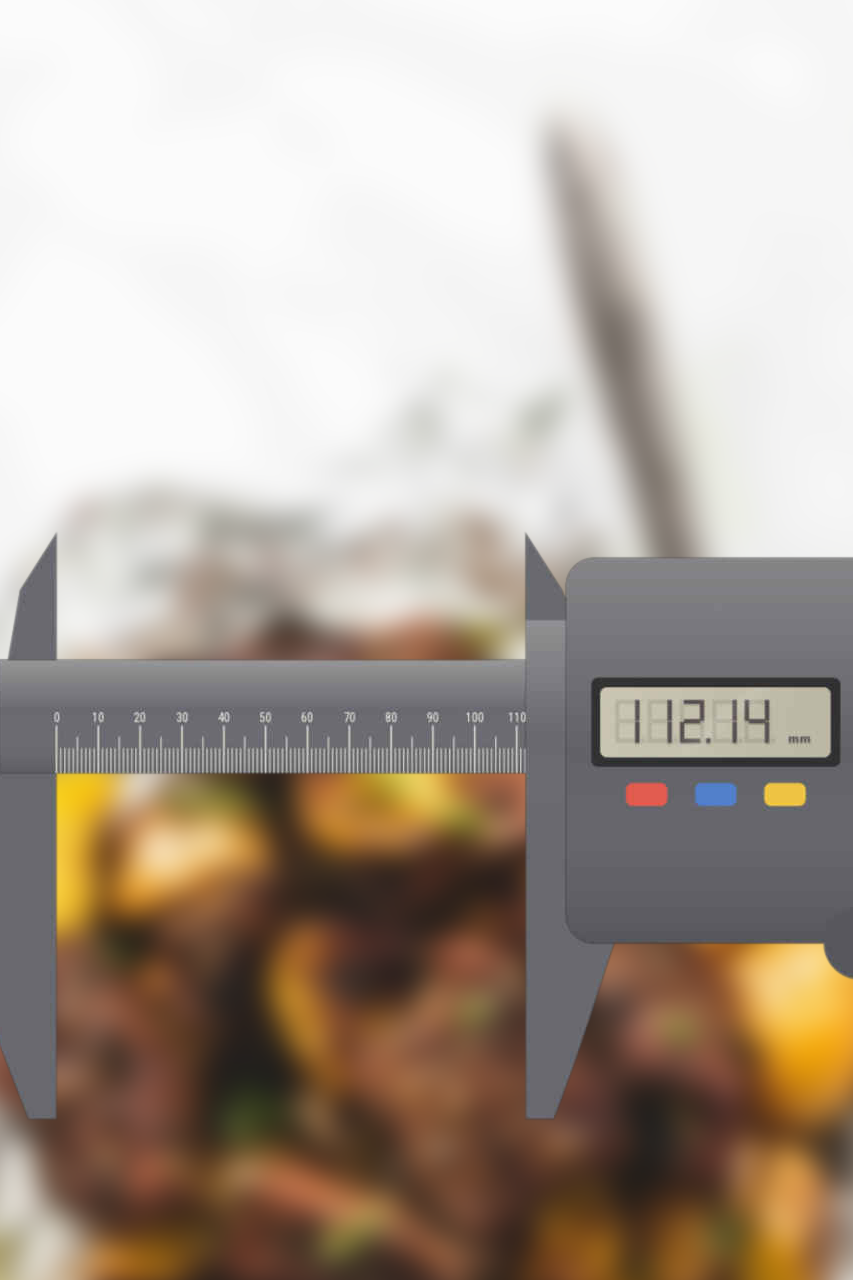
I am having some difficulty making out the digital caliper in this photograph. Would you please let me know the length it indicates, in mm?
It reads 112.14 mm
